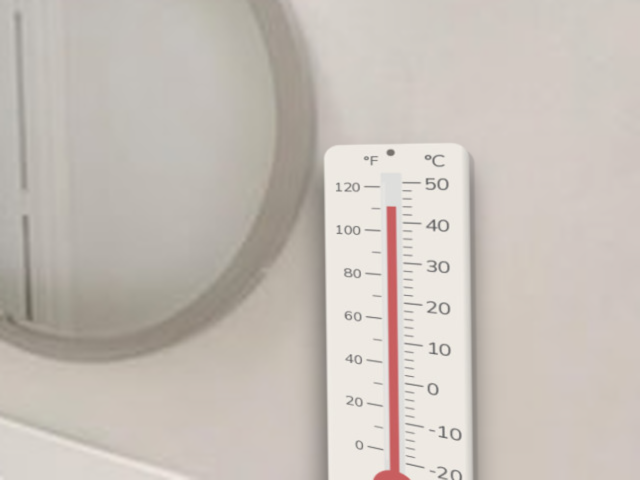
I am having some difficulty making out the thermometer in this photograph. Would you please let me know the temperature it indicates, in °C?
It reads 44 °C
